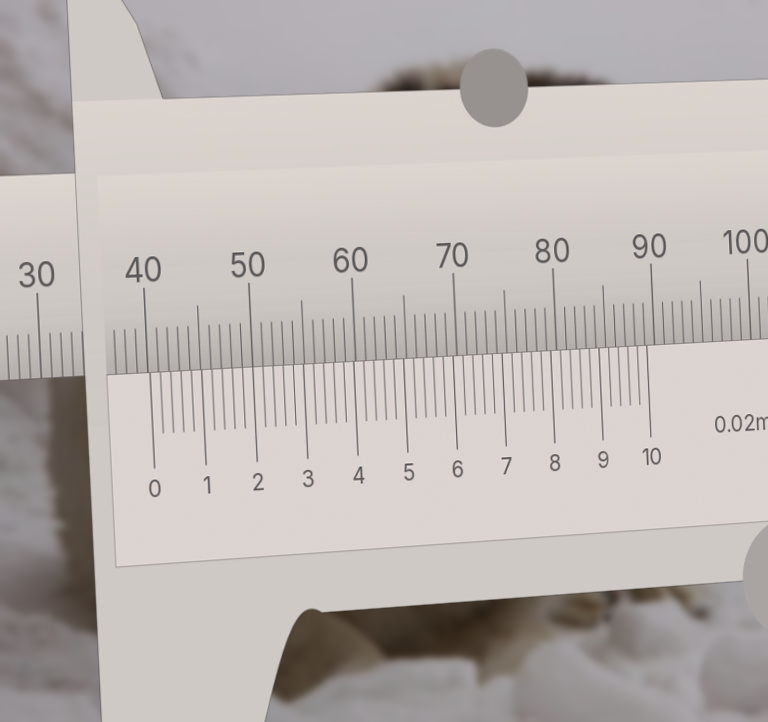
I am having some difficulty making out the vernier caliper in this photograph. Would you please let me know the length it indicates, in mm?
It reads 40.2 mm
